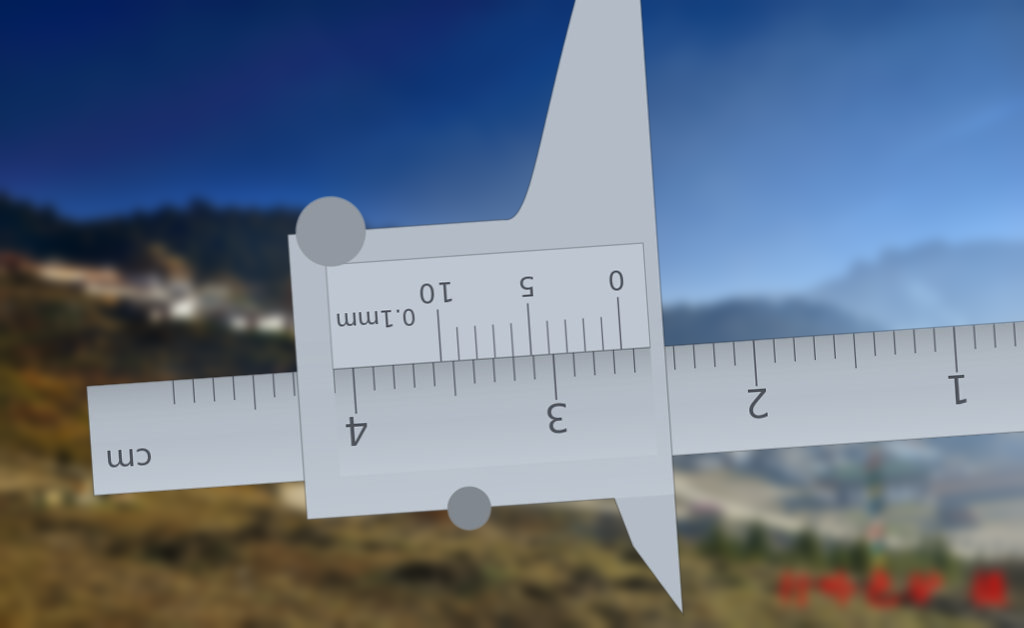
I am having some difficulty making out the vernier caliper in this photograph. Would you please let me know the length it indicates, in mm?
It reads 26.6 mm
